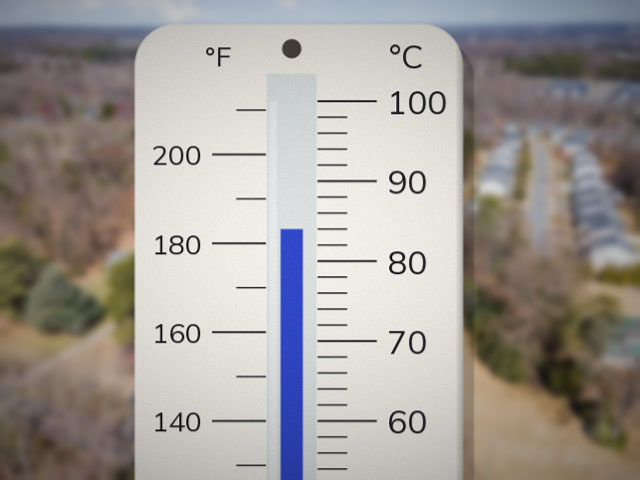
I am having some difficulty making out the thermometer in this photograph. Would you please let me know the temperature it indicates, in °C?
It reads 84 °C
